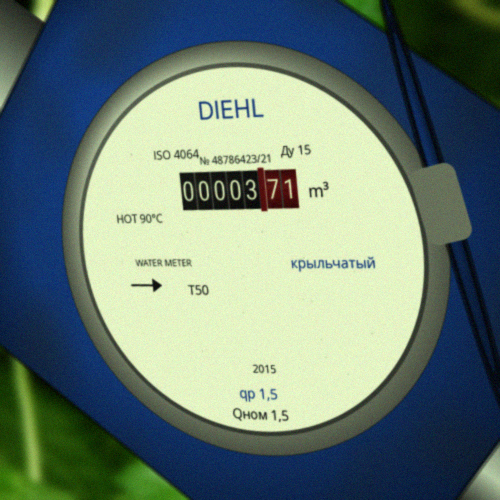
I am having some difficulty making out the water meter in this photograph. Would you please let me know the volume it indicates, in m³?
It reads 3.71 m³
